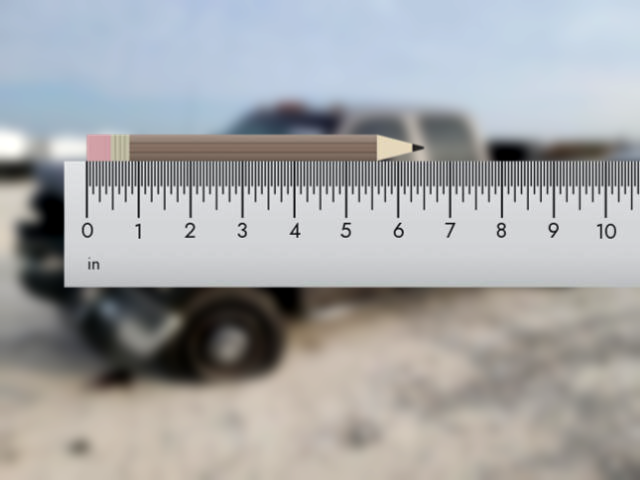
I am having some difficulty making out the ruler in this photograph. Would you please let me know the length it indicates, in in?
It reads 6.5 in
